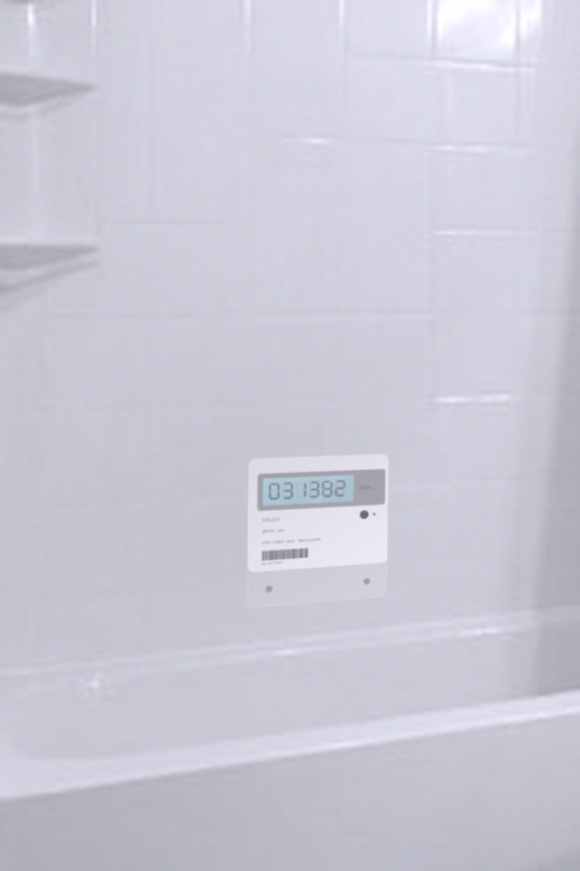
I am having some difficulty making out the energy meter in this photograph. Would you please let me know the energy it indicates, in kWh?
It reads 31382 kWh
